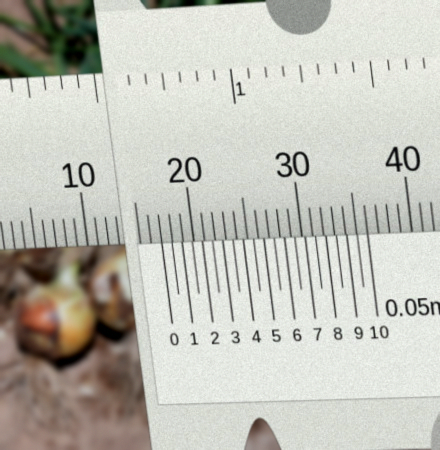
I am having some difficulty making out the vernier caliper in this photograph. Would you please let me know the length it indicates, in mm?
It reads 17.0 mm
